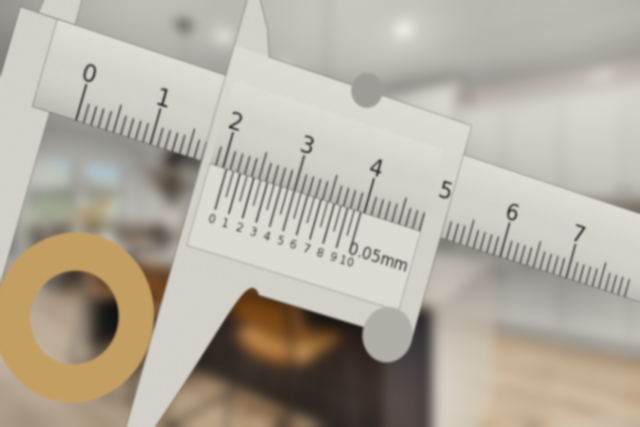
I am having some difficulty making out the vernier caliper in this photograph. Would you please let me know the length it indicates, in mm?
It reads 20.5 mm
